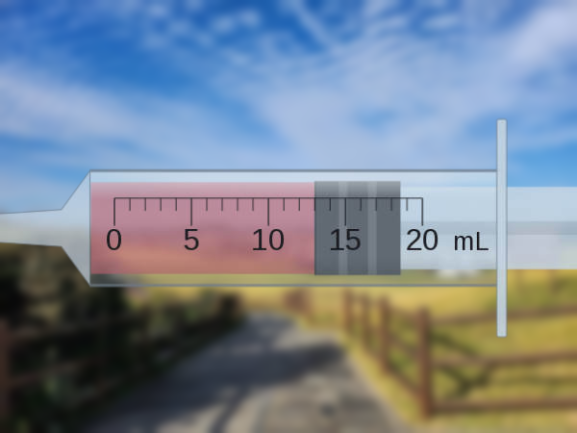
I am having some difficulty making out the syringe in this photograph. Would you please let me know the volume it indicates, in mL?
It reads 13 mL
